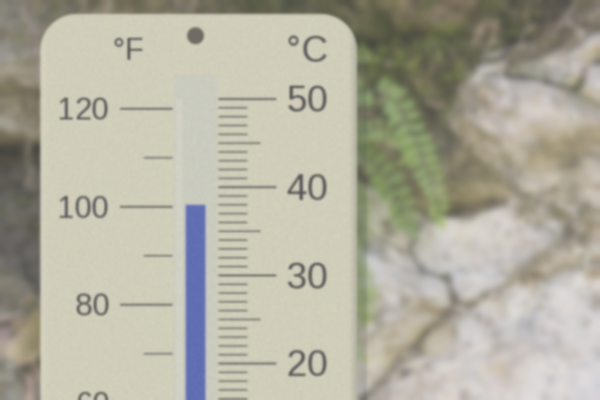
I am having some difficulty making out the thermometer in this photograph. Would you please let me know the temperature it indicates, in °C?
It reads 38 °C
